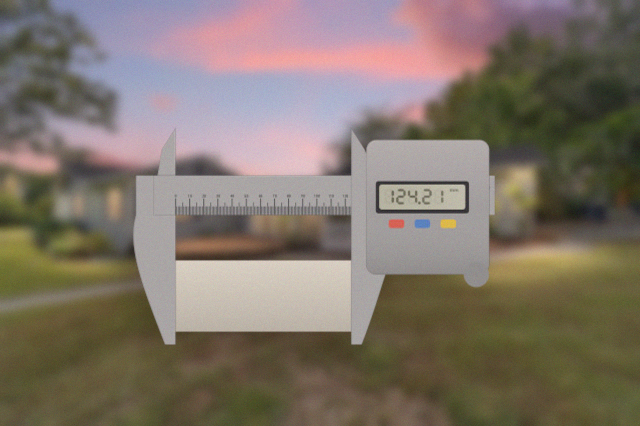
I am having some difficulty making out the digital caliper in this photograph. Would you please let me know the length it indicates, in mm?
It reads 124.21 mm
